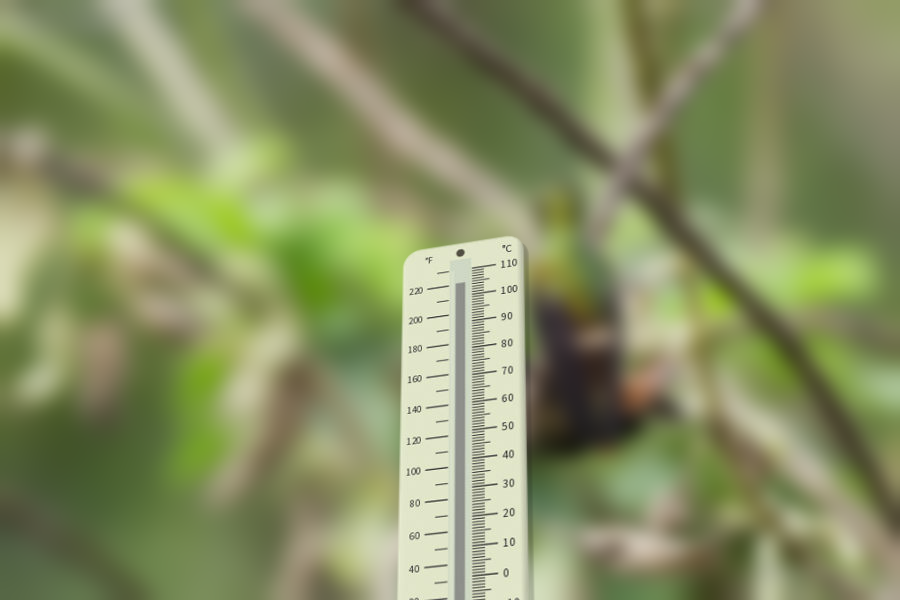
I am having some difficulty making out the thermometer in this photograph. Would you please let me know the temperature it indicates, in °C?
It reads 105 °C
